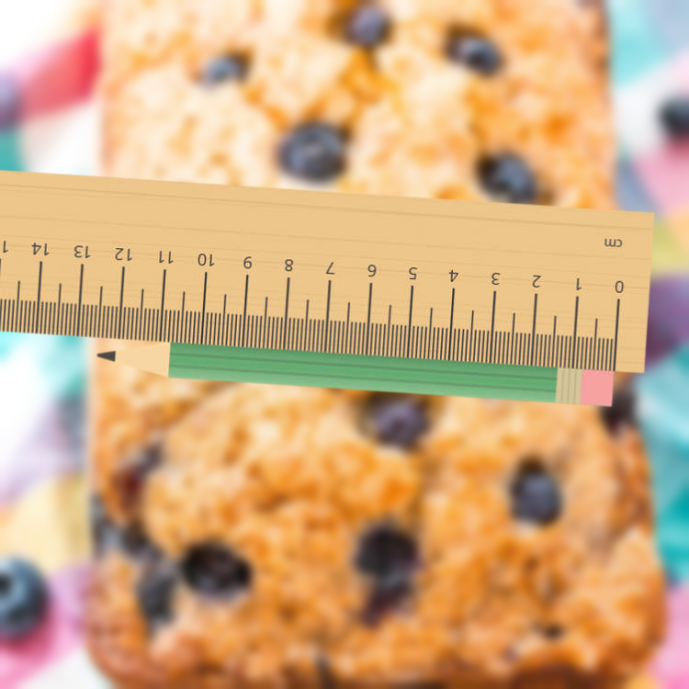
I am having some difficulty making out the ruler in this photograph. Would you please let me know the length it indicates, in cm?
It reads 12.5 cm
